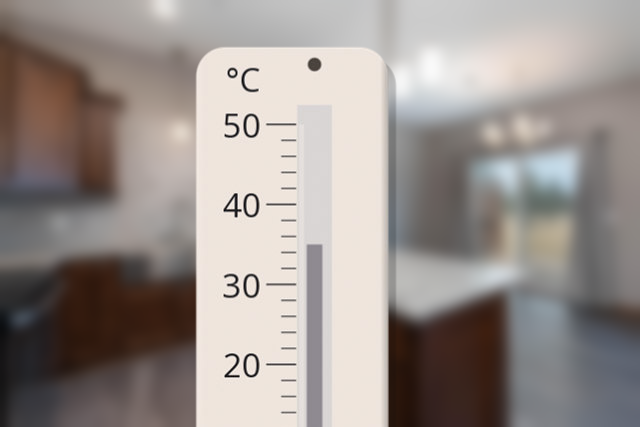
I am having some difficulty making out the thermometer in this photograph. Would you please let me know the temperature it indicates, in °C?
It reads 35 °C
